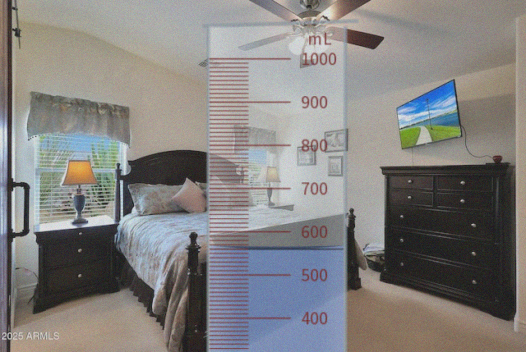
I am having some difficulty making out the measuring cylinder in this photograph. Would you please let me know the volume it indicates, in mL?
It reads 560 mL
